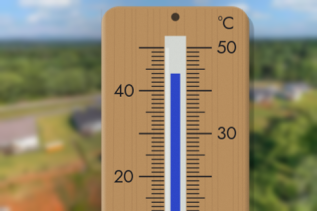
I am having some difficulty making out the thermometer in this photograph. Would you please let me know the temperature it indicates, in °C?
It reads 44 °C
